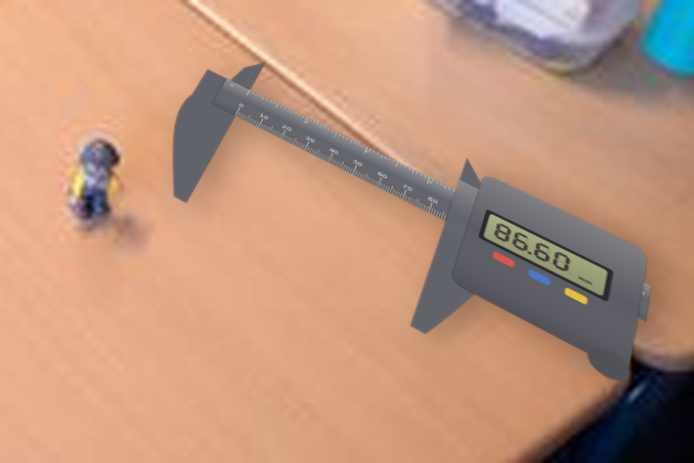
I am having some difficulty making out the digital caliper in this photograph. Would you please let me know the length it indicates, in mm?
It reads 86.60 mm
